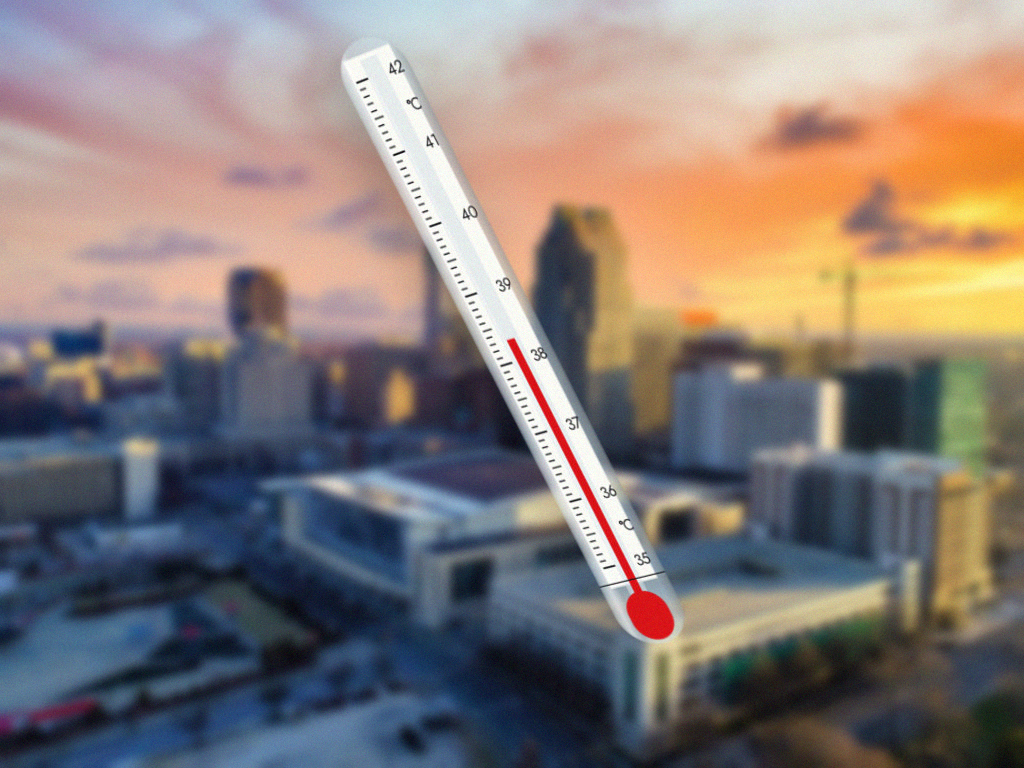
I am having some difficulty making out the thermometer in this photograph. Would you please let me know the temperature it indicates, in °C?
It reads 38.3 °C
